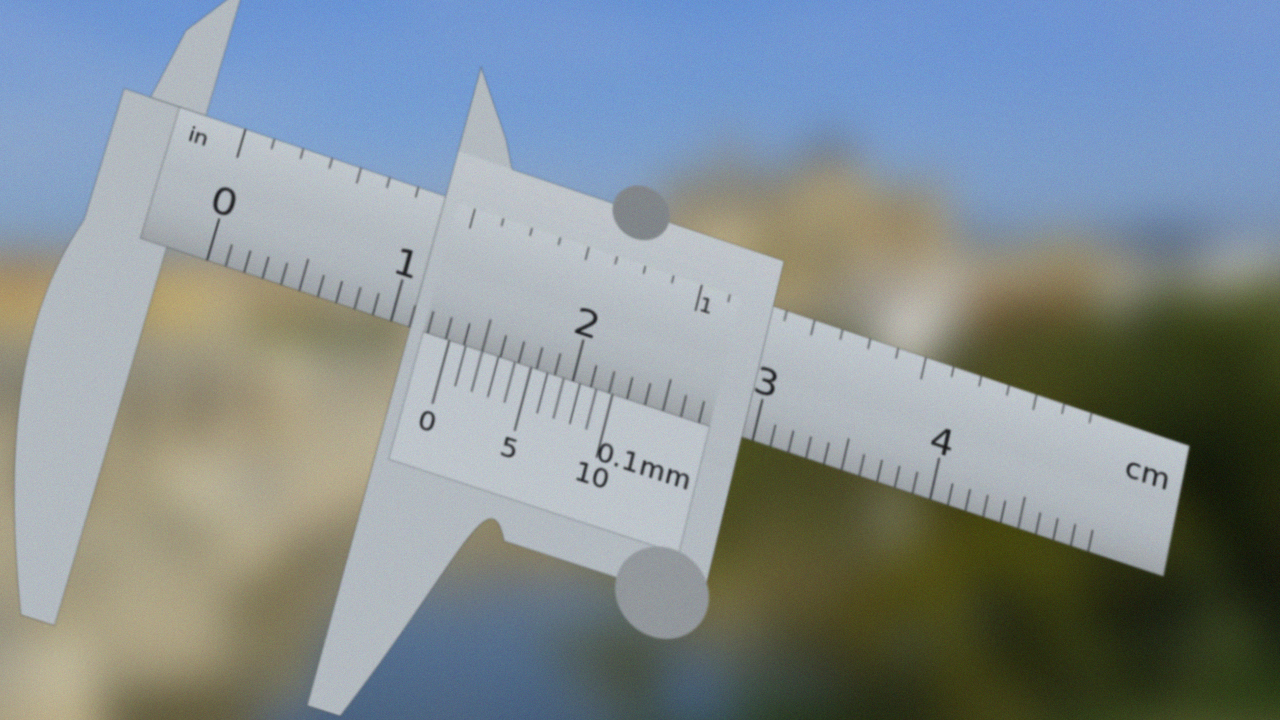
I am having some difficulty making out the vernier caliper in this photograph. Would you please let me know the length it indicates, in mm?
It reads 13.2 mm
